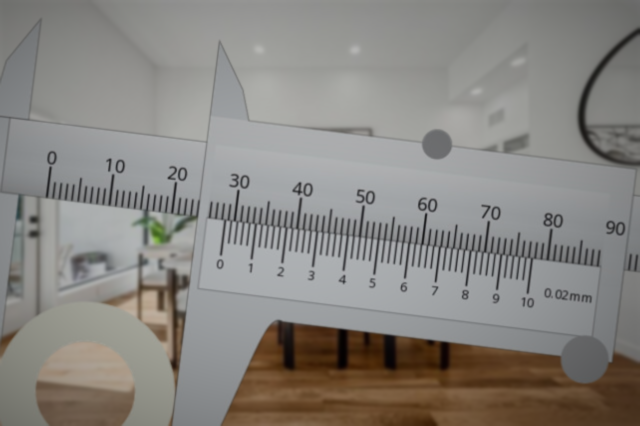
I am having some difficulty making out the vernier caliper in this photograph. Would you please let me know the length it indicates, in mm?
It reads 28.5 mm
